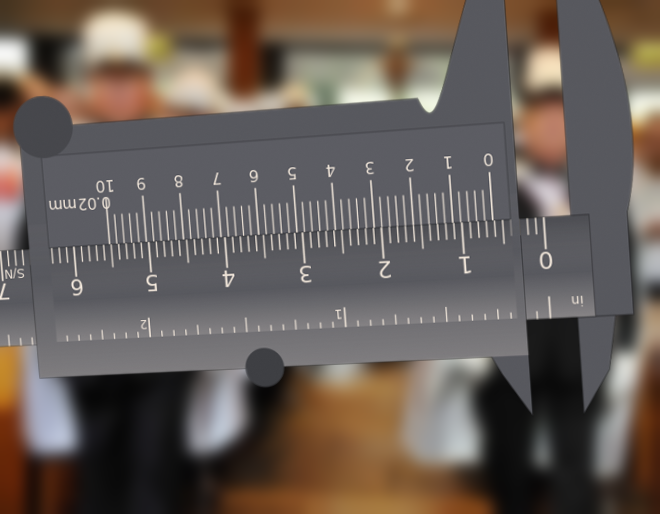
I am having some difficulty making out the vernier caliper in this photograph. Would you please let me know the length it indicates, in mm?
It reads 6.2 mm
